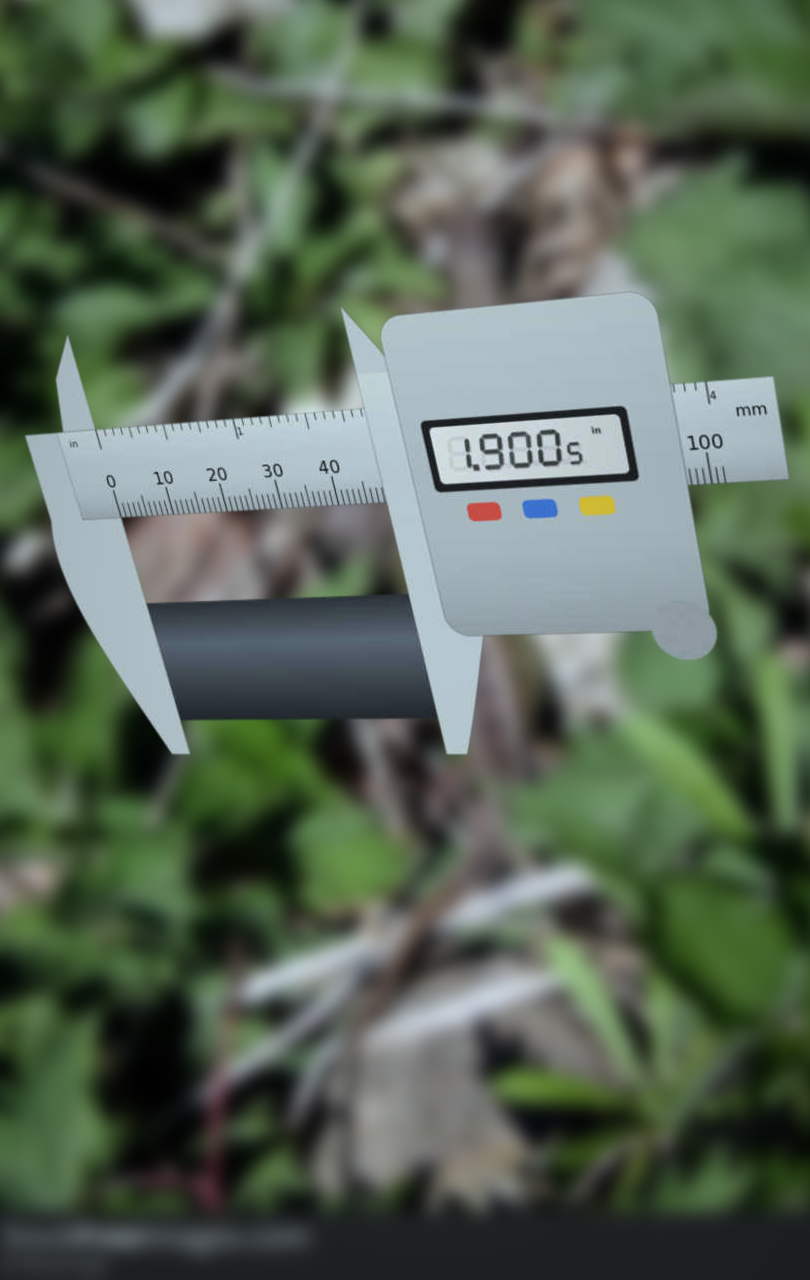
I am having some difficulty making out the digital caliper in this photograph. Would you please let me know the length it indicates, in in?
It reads 1.9005 in
